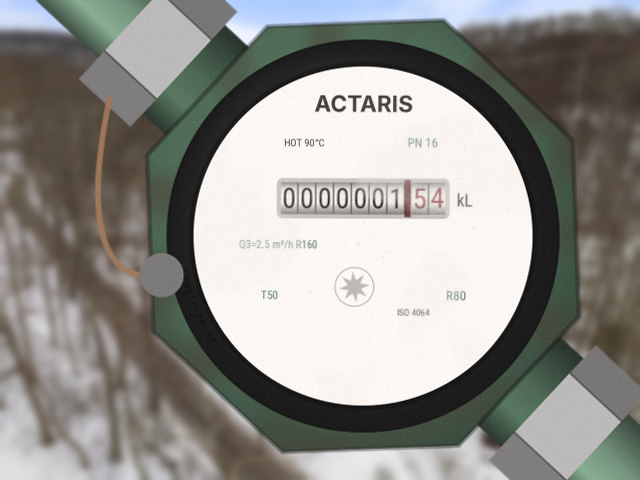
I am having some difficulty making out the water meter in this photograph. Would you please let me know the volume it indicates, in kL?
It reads 1.54 kL
